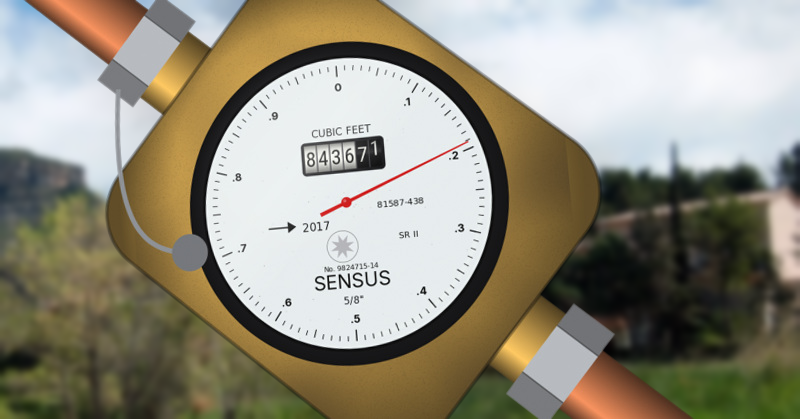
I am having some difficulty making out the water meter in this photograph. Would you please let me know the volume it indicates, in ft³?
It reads 843671.19 ft³
